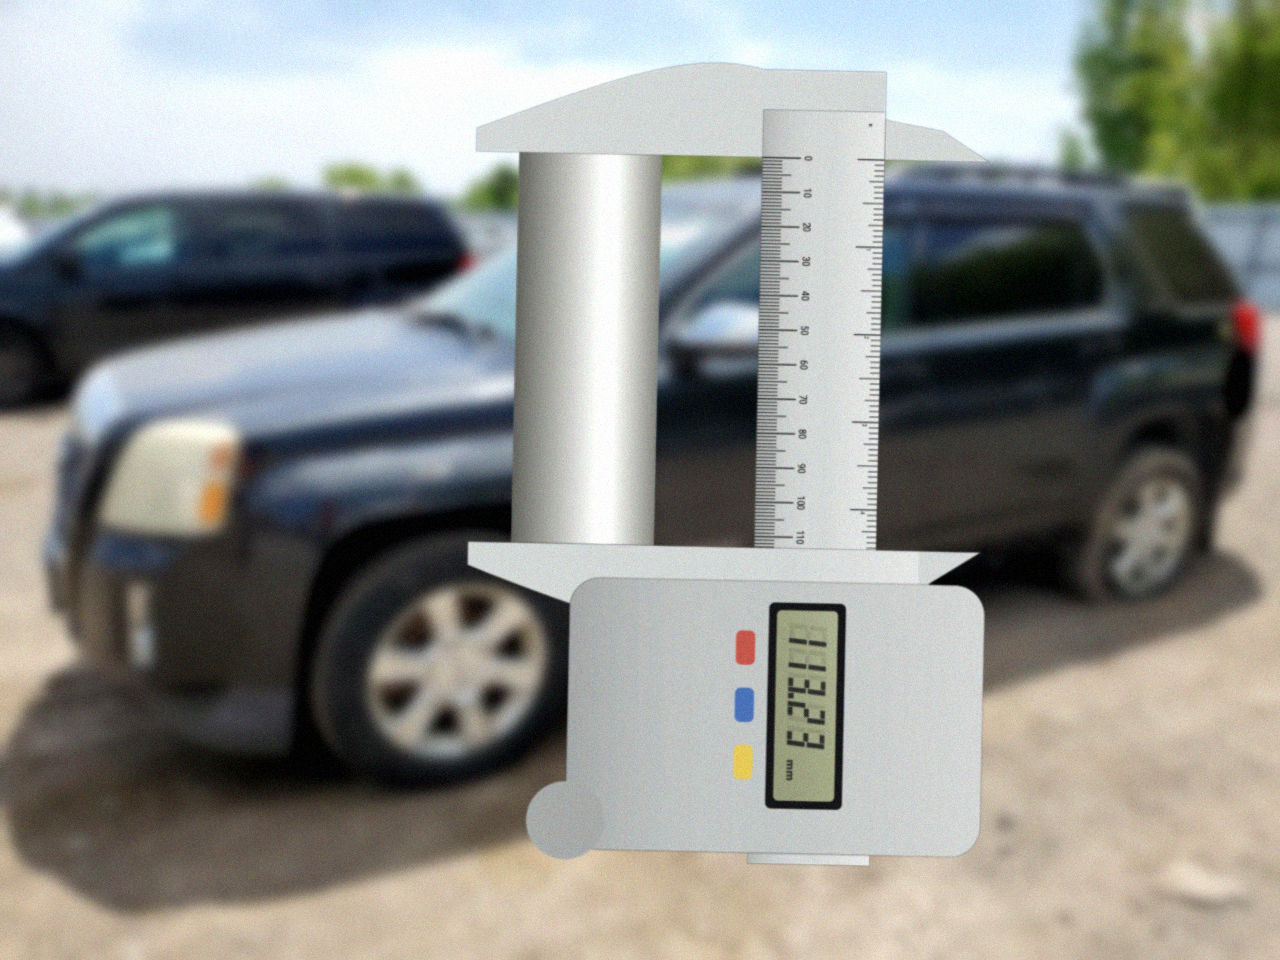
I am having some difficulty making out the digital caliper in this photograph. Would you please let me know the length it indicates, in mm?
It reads 113.23 mm
